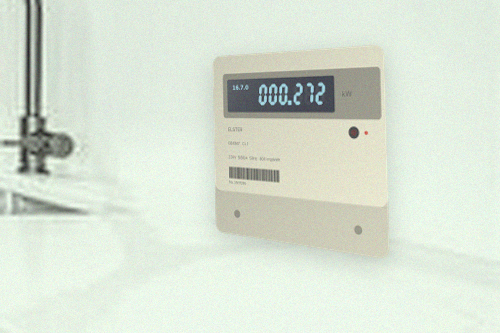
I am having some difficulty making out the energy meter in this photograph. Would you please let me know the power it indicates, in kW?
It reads 0.272 kW
